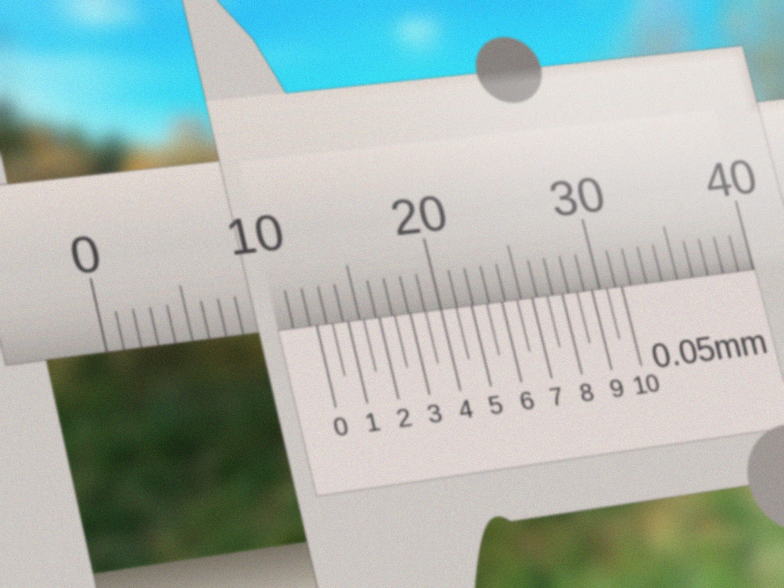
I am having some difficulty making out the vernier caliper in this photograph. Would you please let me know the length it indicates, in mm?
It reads 12.4 mm
